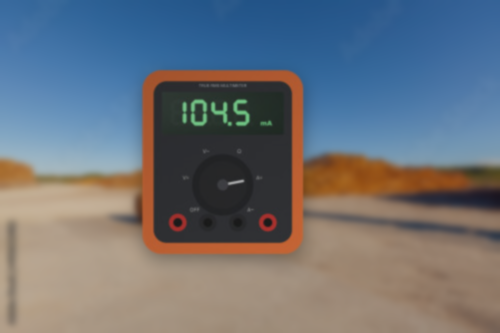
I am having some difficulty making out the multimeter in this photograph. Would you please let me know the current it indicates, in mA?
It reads 104.5 mA
